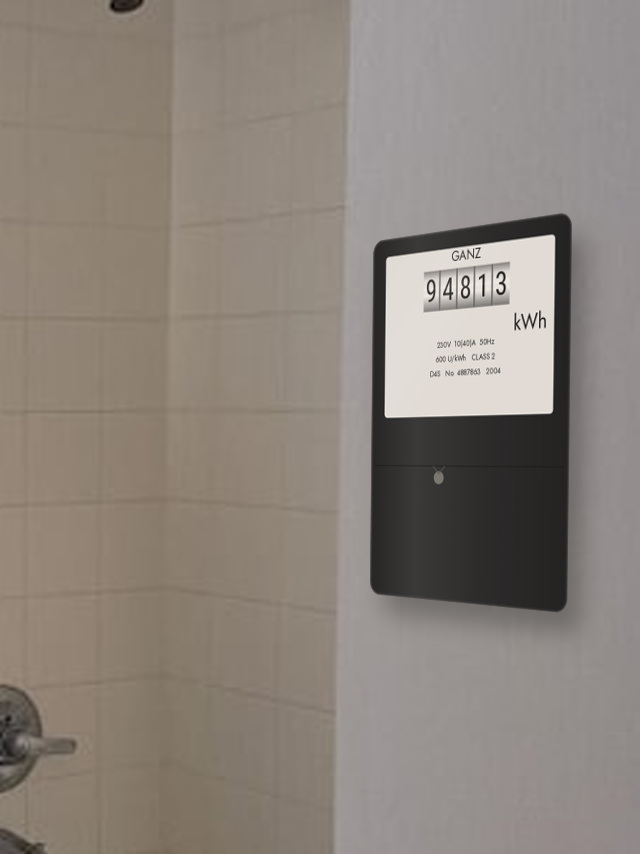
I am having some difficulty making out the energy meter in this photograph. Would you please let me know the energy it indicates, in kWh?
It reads 94813 kWh
